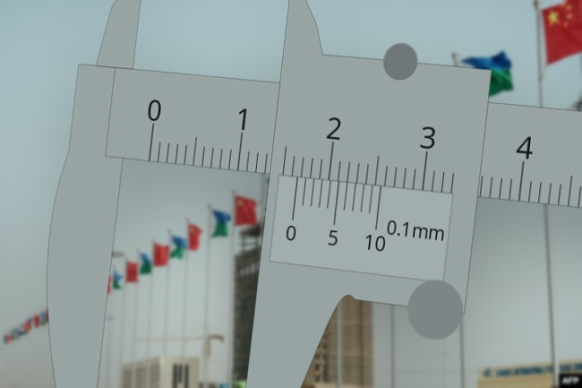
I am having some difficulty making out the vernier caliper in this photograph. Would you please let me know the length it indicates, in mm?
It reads 16.6 mm
